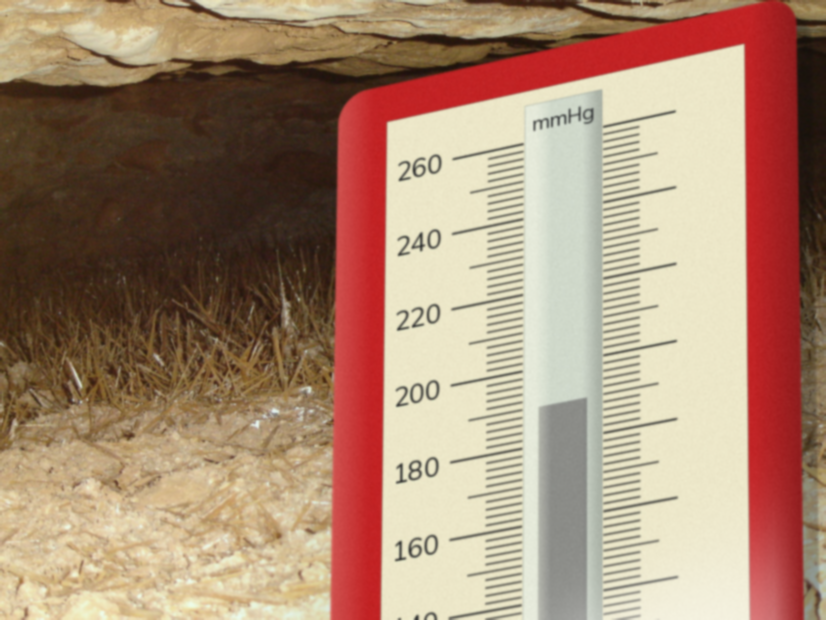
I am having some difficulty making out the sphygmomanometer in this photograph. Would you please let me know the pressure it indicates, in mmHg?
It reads 190 mmHg
